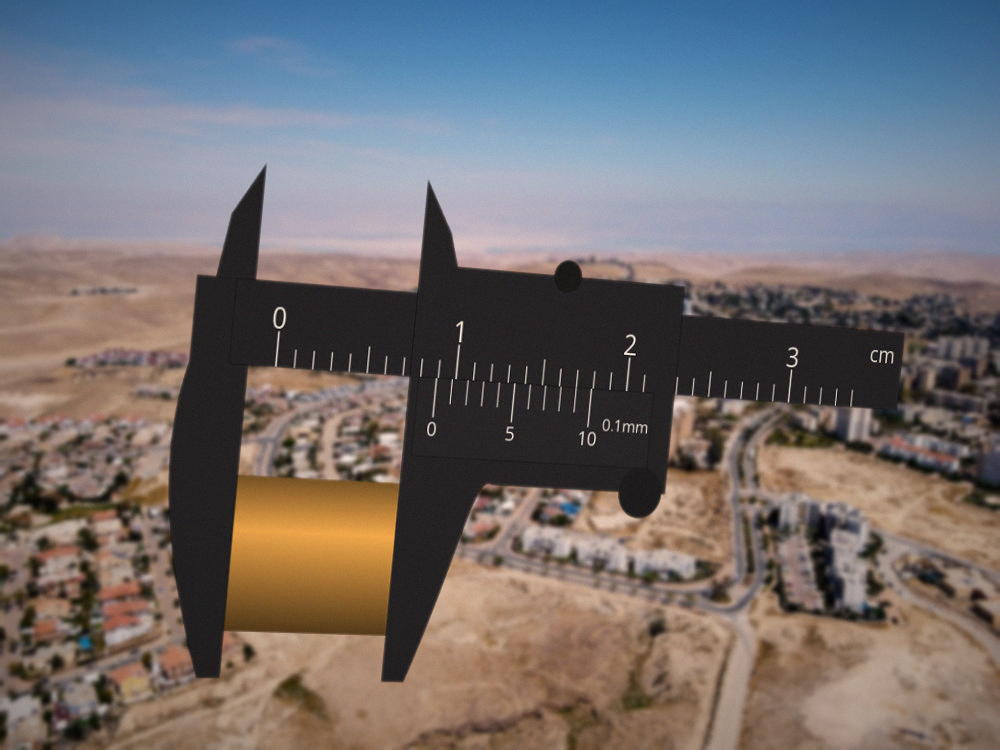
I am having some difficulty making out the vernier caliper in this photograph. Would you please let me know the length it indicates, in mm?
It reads 8.9 mm
